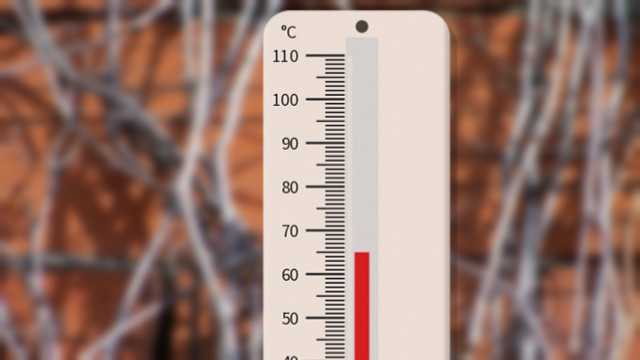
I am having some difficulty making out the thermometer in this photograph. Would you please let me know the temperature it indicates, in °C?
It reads 65 °C
